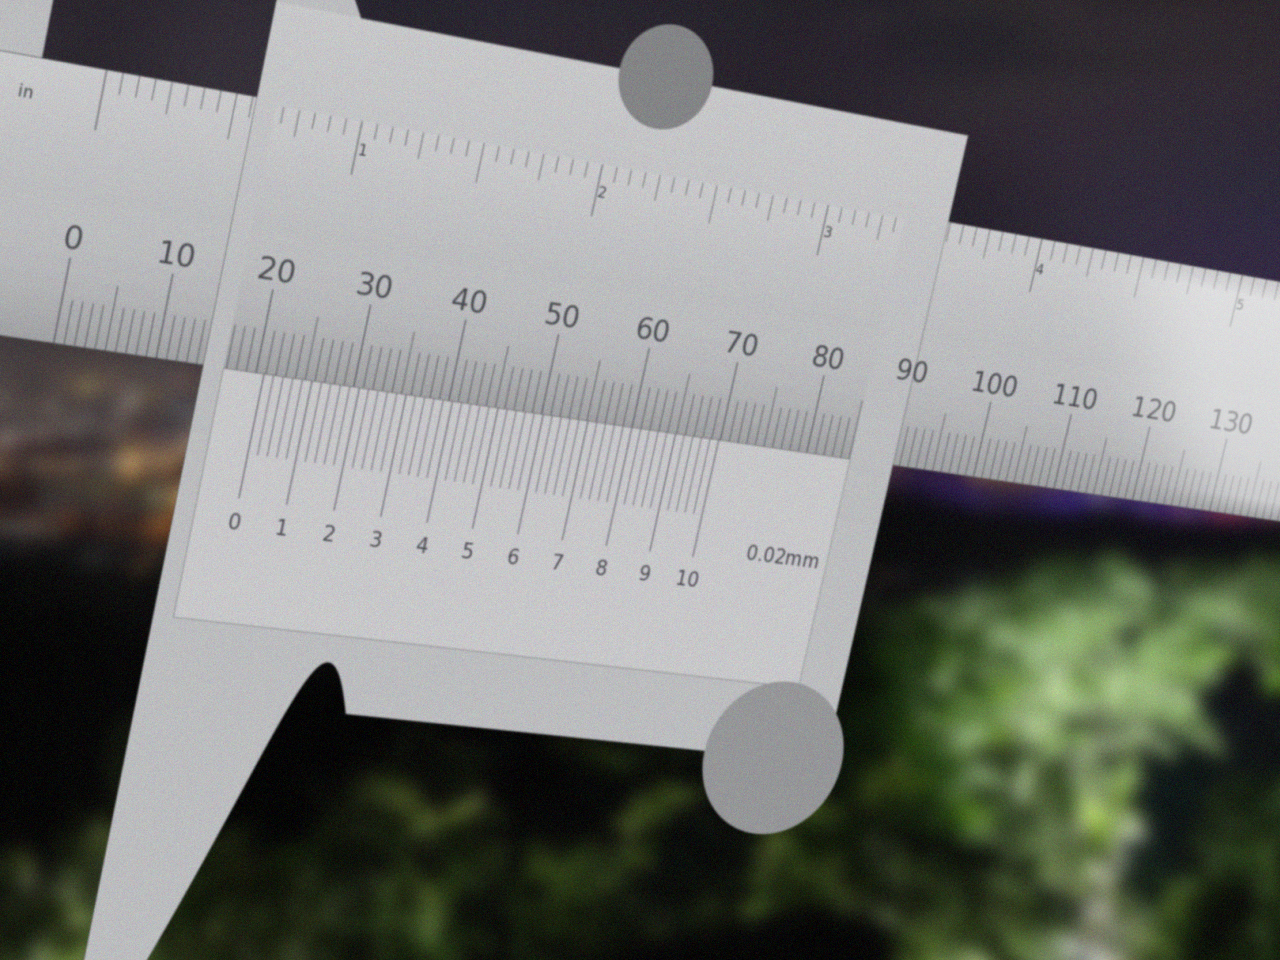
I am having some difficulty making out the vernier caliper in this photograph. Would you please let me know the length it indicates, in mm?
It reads 20.8 mm
